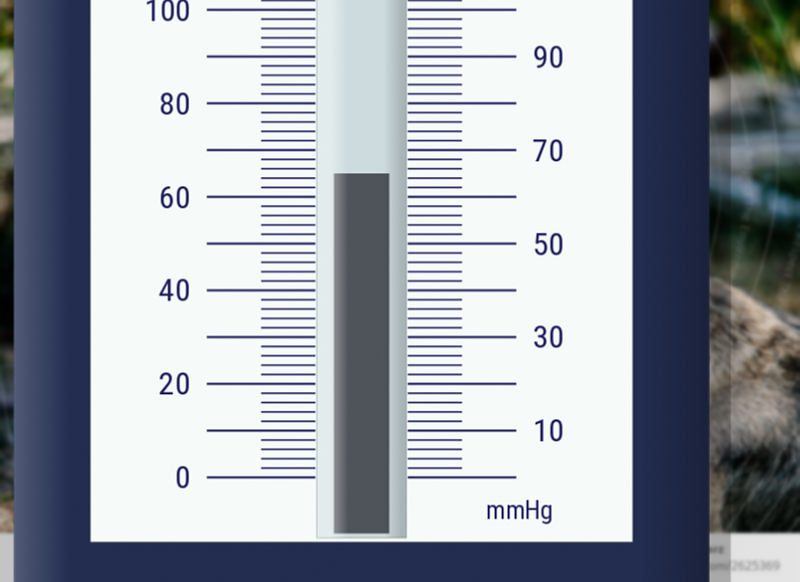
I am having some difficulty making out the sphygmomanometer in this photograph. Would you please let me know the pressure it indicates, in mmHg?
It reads 65 mmHg
